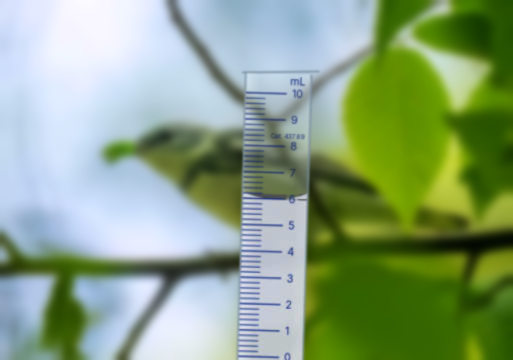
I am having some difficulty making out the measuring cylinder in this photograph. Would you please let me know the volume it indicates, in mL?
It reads 6 mL
